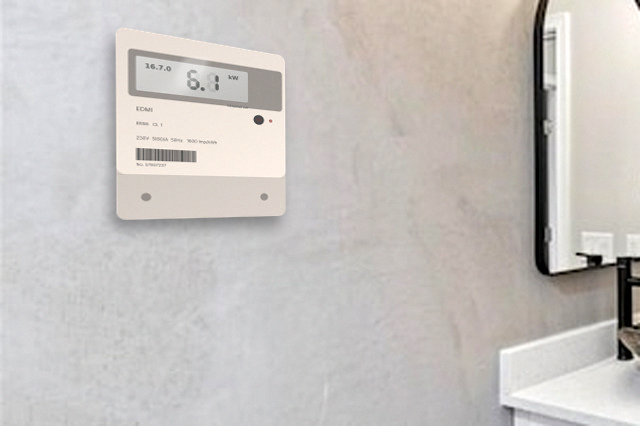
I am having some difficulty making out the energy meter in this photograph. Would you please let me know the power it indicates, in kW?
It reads 6.1 kW
